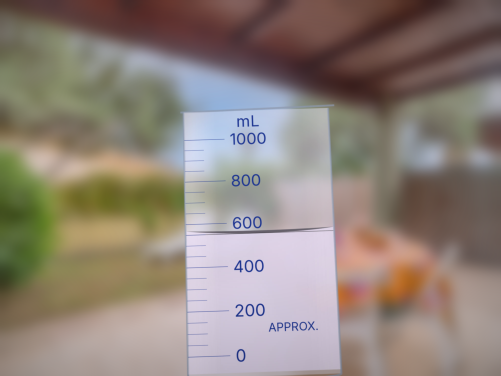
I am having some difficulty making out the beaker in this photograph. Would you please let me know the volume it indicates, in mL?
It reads 550 mL
